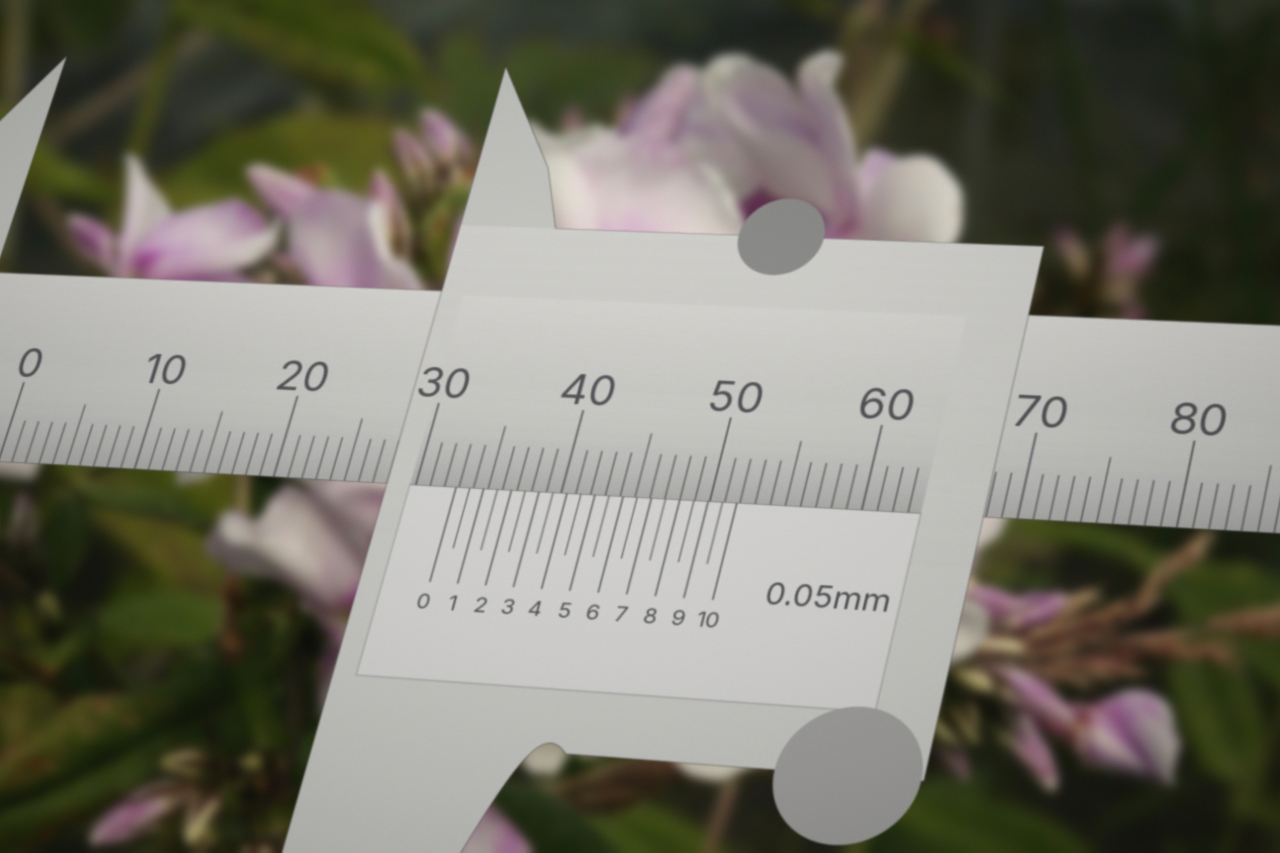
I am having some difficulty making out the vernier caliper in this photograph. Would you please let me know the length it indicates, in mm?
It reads 32.8 mm
